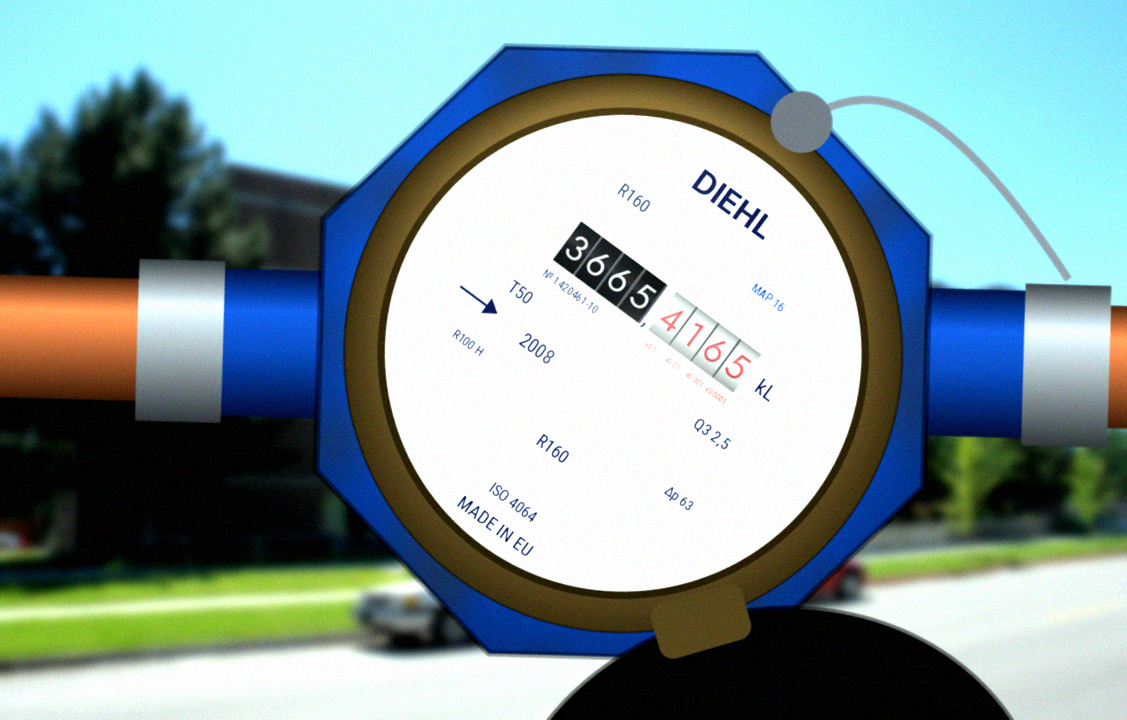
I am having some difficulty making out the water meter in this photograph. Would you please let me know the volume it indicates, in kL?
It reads 3665.4165 kL
